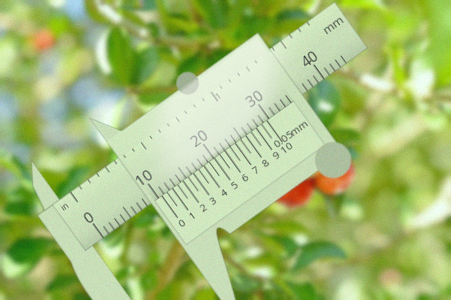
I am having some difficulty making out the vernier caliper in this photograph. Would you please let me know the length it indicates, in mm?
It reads 10.6 mm
